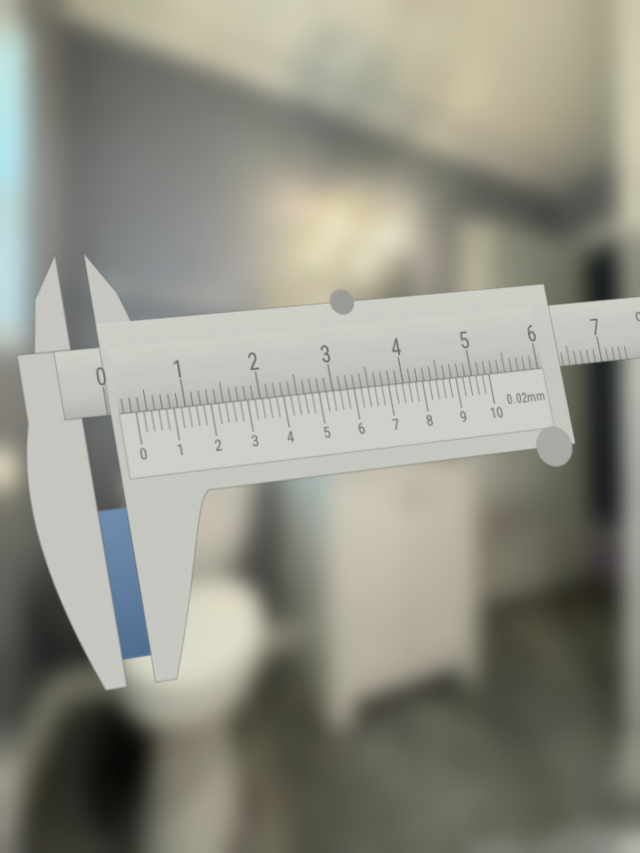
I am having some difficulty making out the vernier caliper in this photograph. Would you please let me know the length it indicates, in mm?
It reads 3.6 mm
